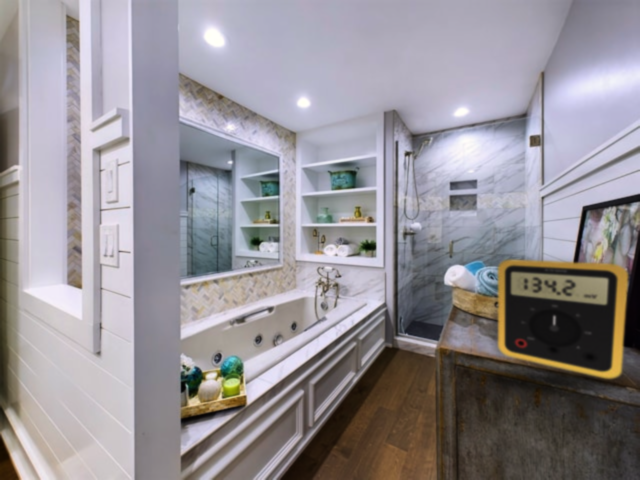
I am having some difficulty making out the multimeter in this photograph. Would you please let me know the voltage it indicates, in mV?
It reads 134.2 mV
